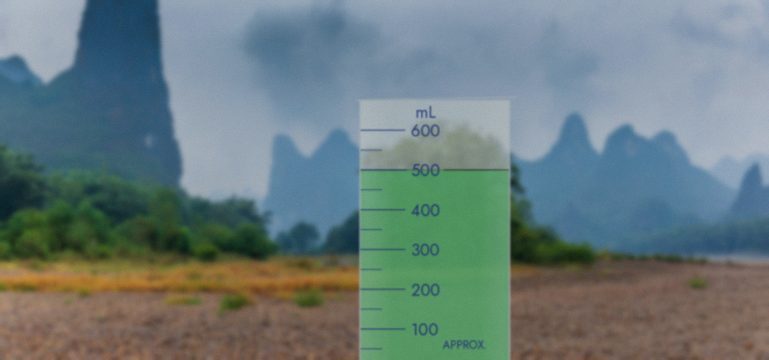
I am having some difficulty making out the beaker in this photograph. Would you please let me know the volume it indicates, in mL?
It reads 500 mL
